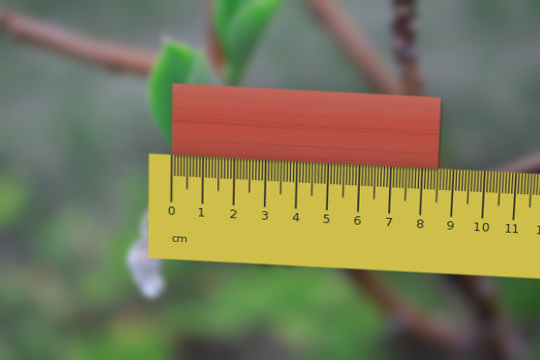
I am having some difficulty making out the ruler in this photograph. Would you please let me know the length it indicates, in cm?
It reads 8.5 cm
